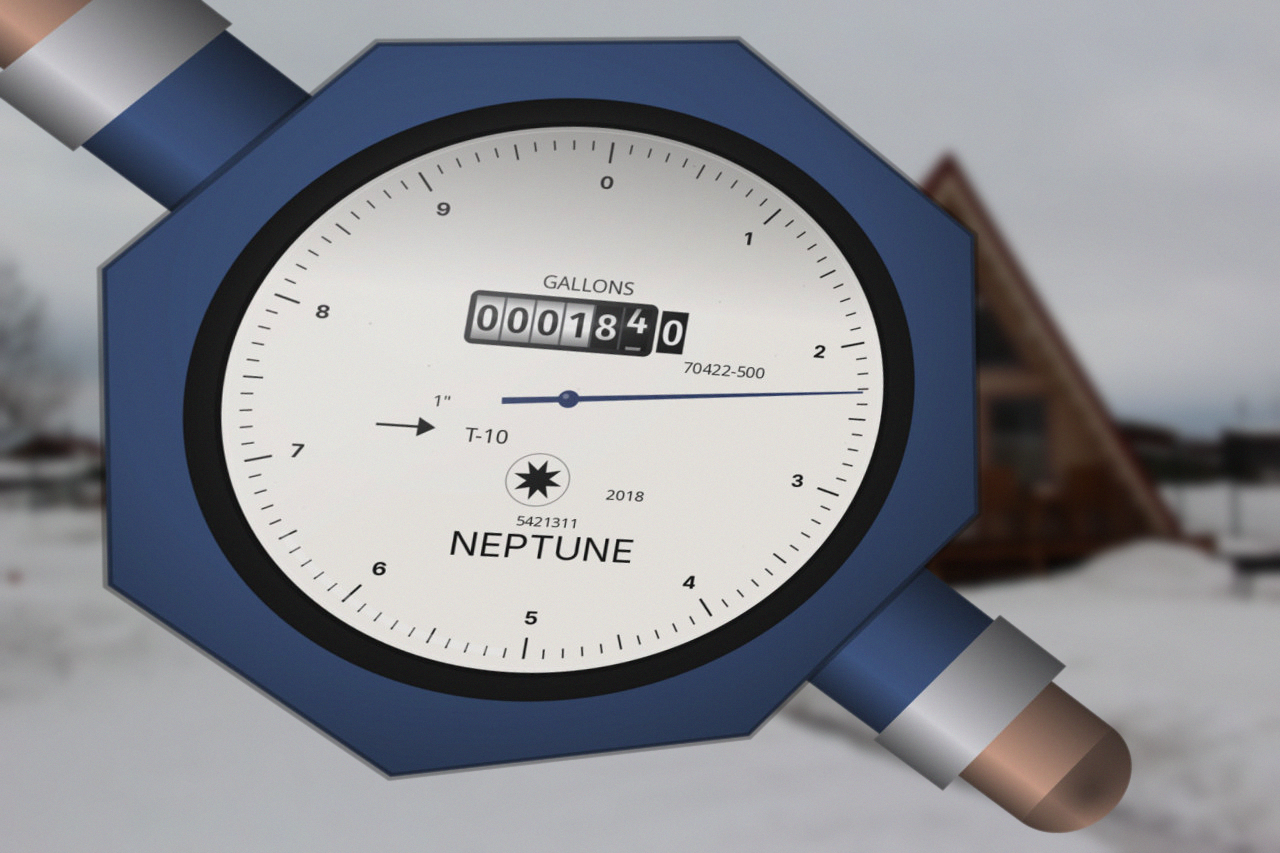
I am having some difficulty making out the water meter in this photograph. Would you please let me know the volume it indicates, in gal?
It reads 1842.3 gal
